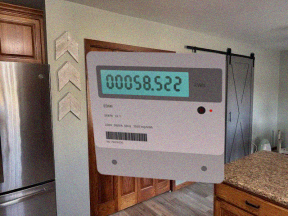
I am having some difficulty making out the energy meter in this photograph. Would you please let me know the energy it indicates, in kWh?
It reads 58.522 kWh
